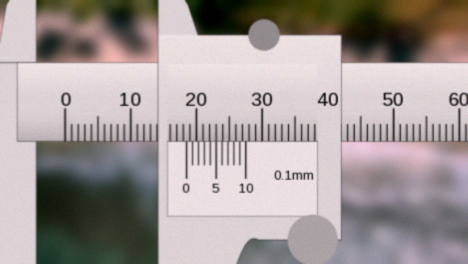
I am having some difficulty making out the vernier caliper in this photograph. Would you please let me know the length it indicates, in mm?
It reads 18.5 mm
